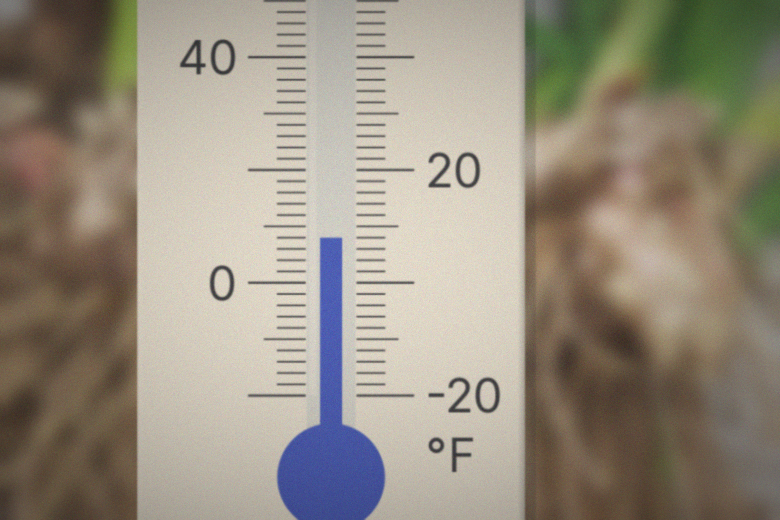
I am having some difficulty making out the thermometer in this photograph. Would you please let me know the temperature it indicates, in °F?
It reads 8 °F
